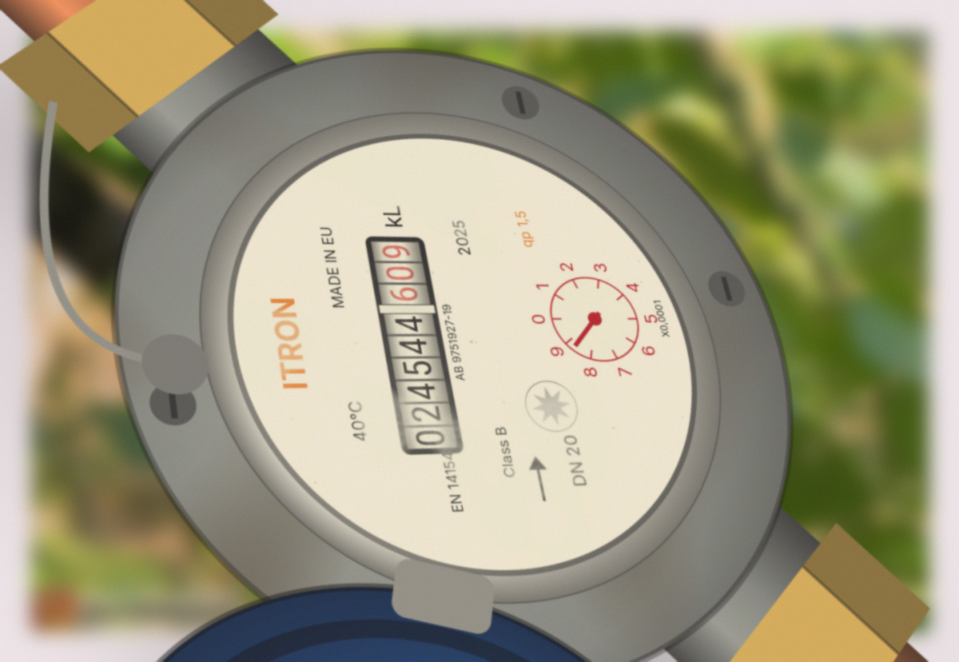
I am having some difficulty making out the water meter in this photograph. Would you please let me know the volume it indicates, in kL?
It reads 24544.6098 kL
